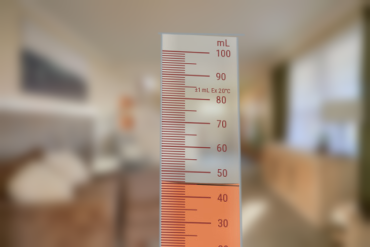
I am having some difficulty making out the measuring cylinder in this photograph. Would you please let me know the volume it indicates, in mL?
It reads 45 mL
